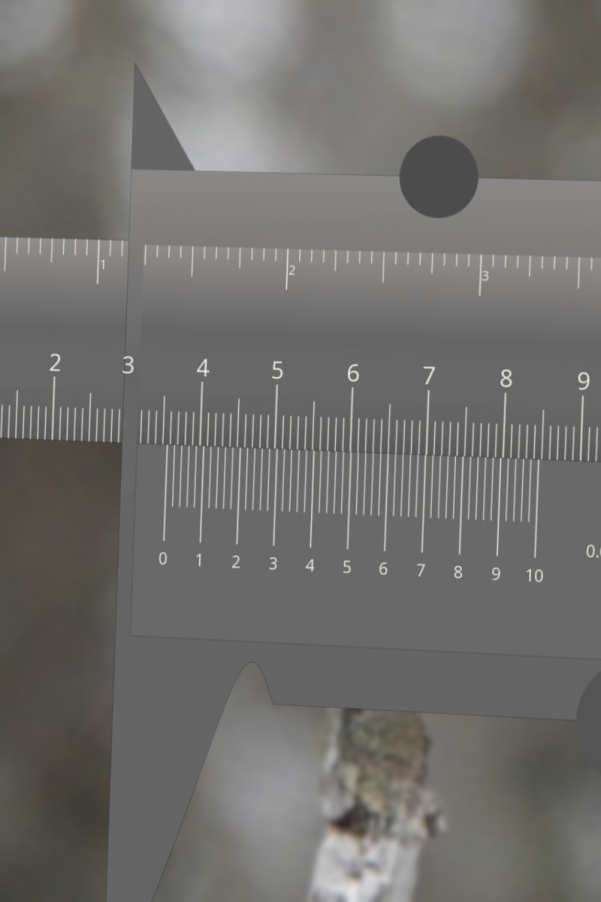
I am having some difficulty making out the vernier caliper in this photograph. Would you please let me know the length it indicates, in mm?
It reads 35.6 mm
